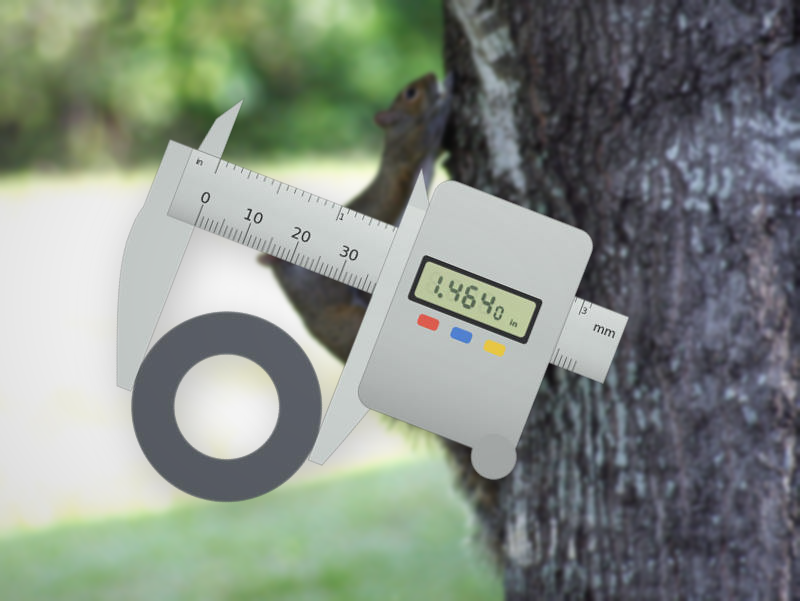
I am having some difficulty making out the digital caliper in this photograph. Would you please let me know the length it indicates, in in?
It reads 1.4640 in
